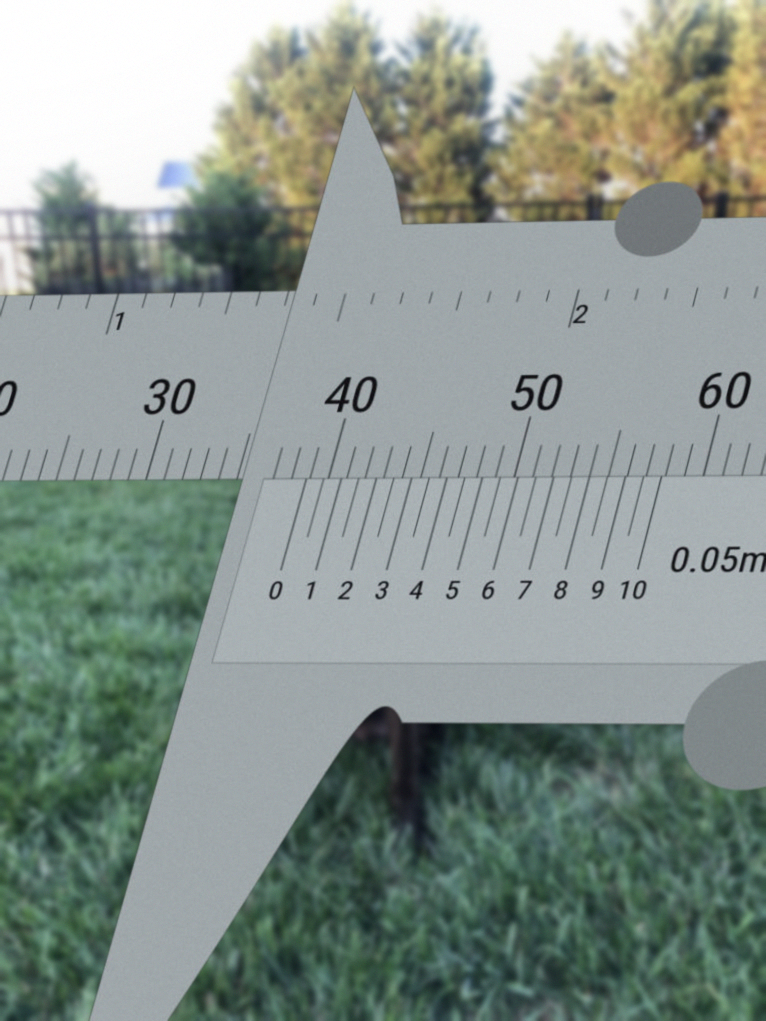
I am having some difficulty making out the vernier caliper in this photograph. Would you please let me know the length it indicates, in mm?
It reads 38.8 mm
